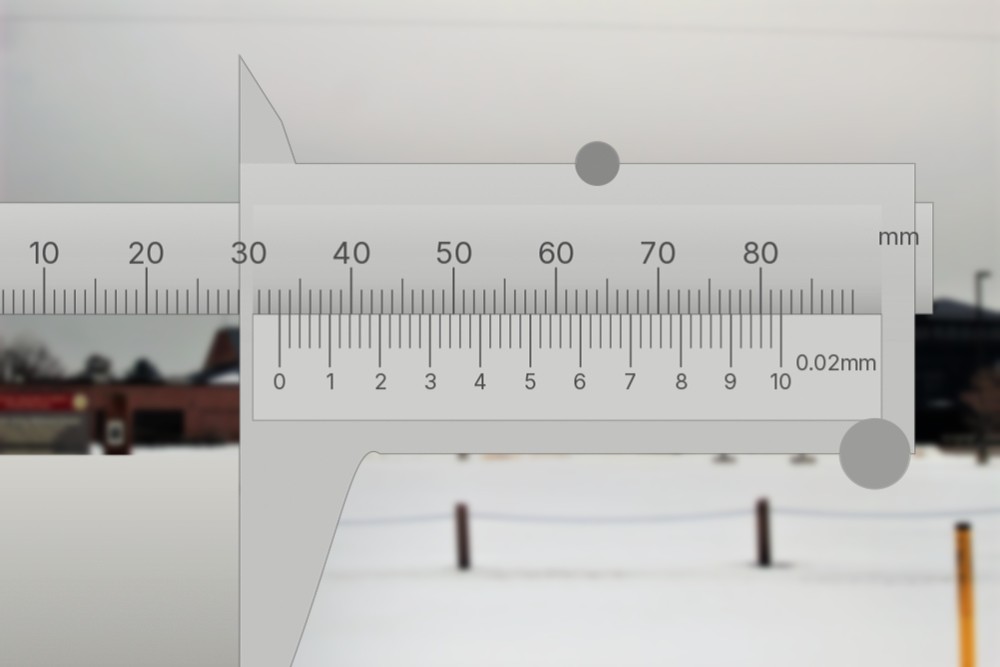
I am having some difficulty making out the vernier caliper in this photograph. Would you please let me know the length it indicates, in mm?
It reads 33.0 mm
